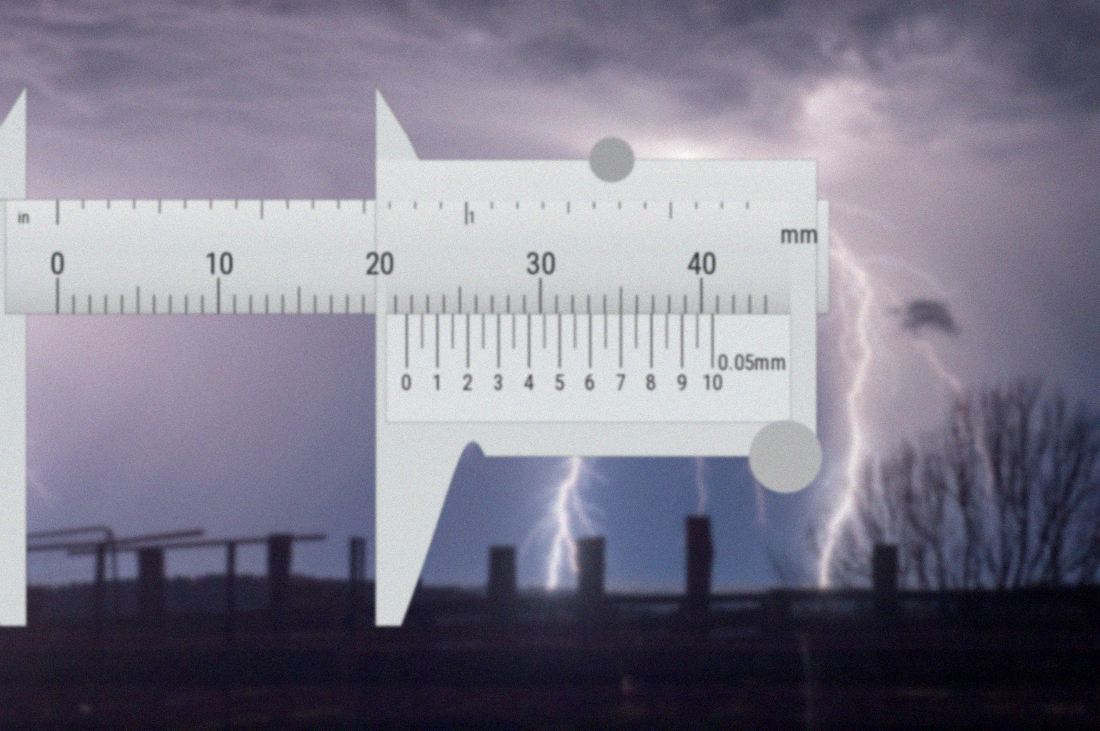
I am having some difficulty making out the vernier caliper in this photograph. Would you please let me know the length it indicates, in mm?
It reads 21.7 mm
